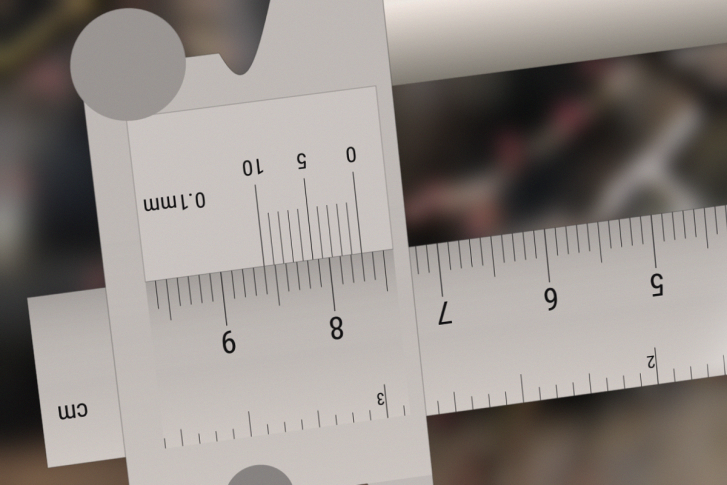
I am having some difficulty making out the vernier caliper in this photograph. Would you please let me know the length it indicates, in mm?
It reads 77.0 mm
